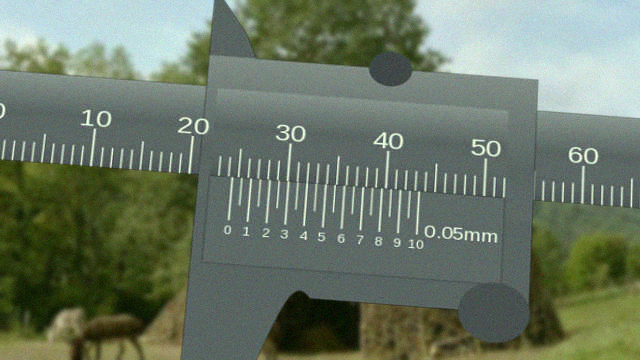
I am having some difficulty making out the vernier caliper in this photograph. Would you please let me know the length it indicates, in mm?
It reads 24.4 mm
